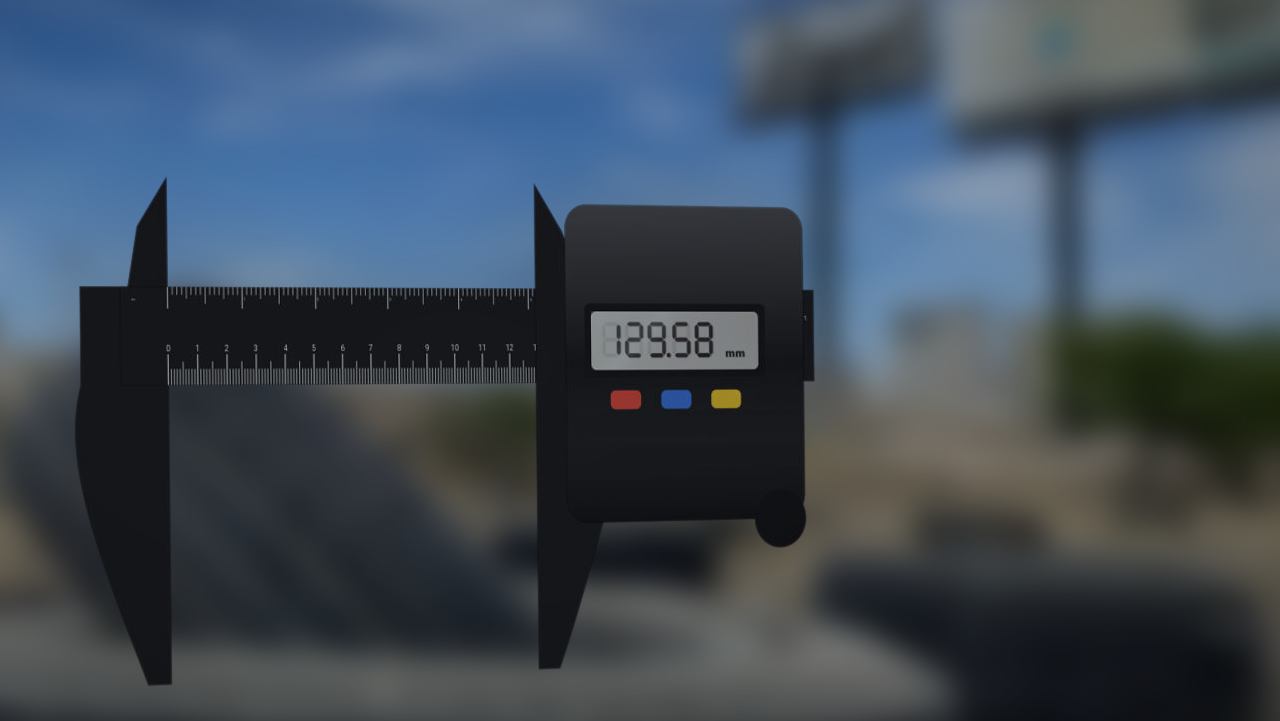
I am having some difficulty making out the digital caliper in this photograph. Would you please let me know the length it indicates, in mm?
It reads 129.58 mm
